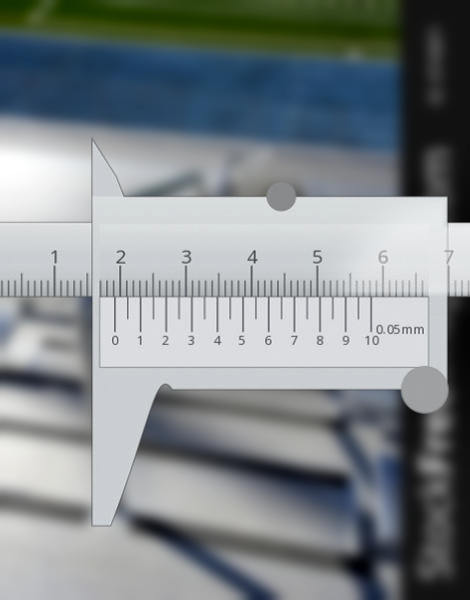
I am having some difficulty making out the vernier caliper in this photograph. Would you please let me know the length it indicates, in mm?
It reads 19.2 mm
